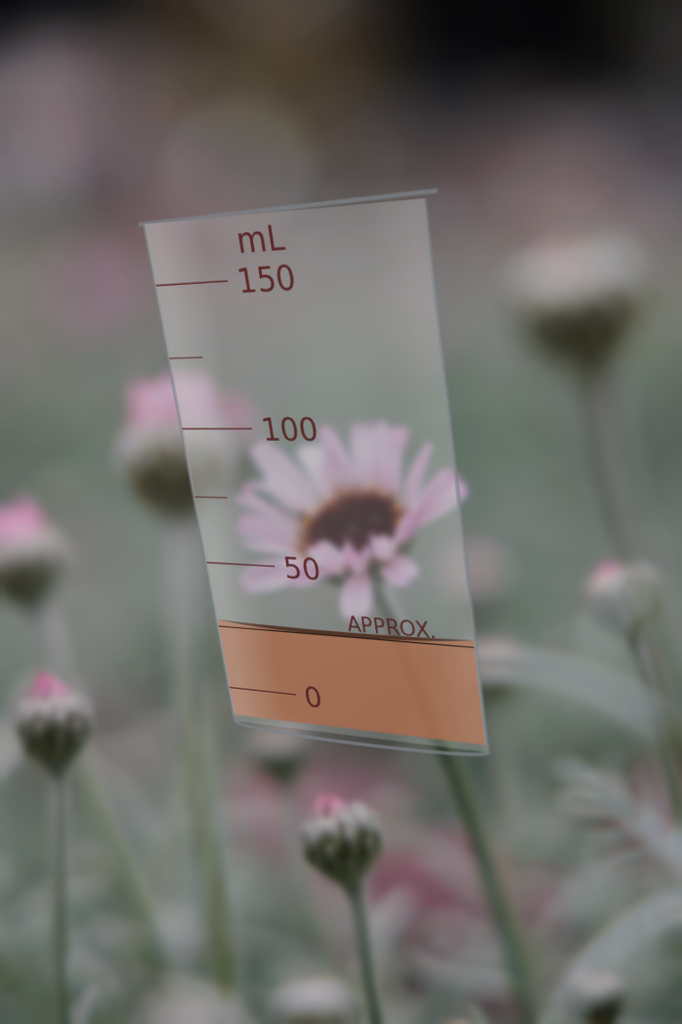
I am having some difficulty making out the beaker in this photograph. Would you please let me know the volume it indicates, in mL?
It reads 25 mL
